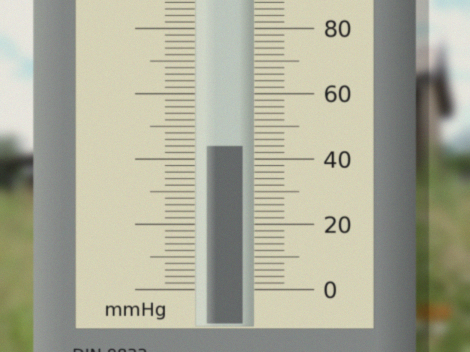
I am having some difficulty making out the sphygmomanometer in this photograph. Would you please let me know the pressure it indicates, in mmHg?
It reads 44 mmHg
